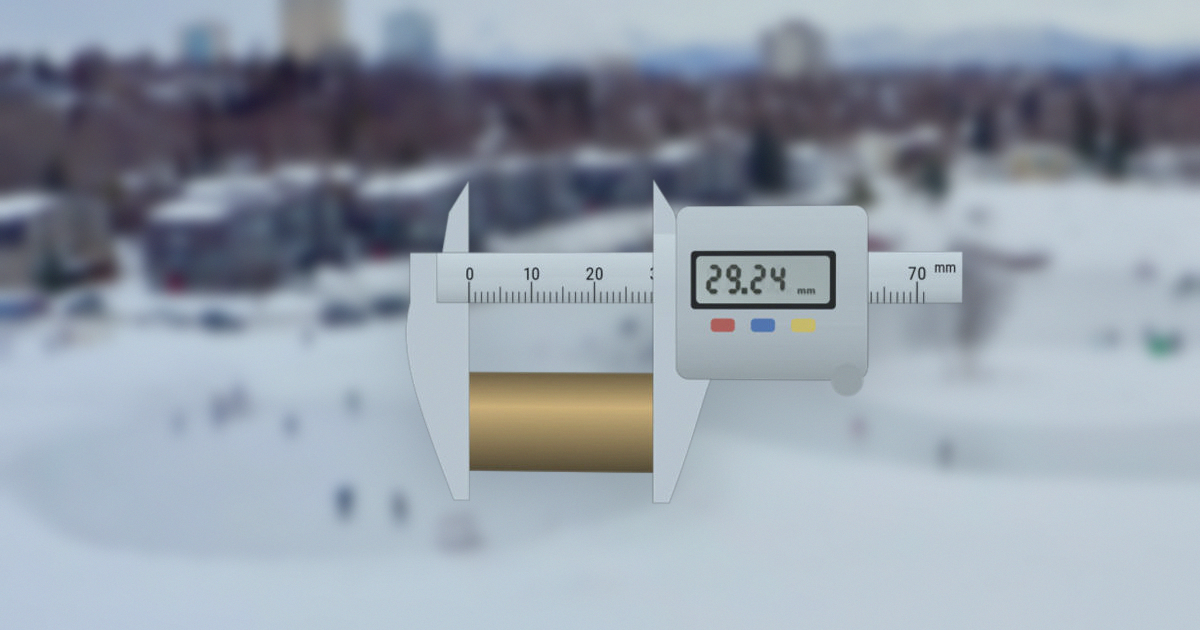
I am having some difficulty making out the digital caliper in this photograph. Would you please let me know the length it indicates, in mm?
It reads 29.24 mm
